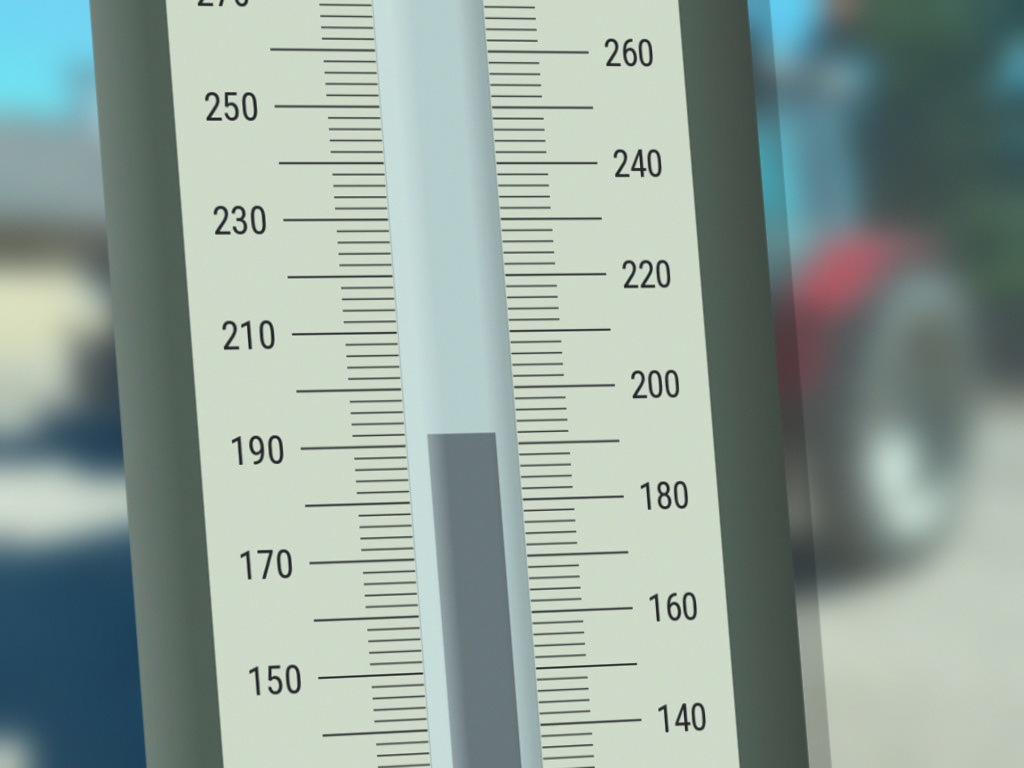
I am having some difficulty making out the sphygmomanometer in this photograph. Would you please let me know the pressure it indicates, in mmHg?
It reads 192 mmHg
